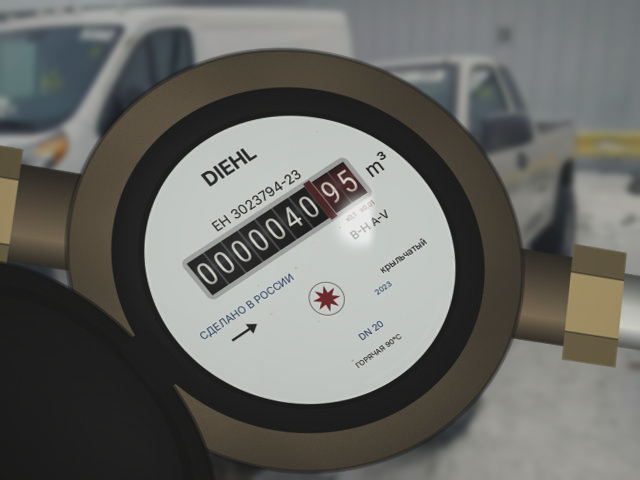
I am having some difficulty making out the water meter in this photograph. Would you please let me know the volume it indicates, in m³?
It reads 40.95 m³
